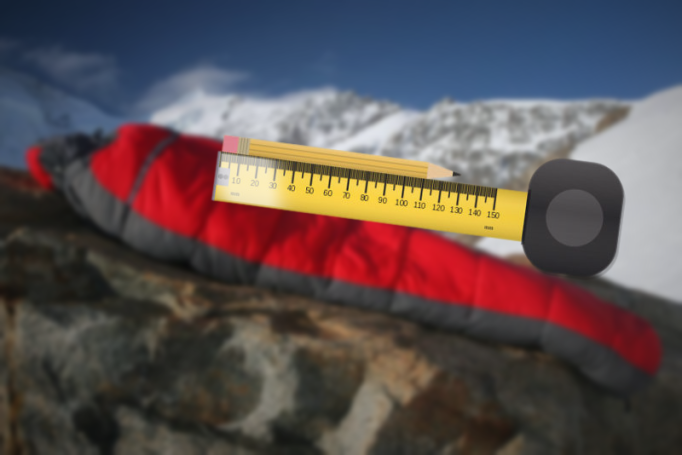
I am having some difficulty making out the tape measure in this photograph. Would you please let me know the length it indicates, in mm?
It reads 130 mm
